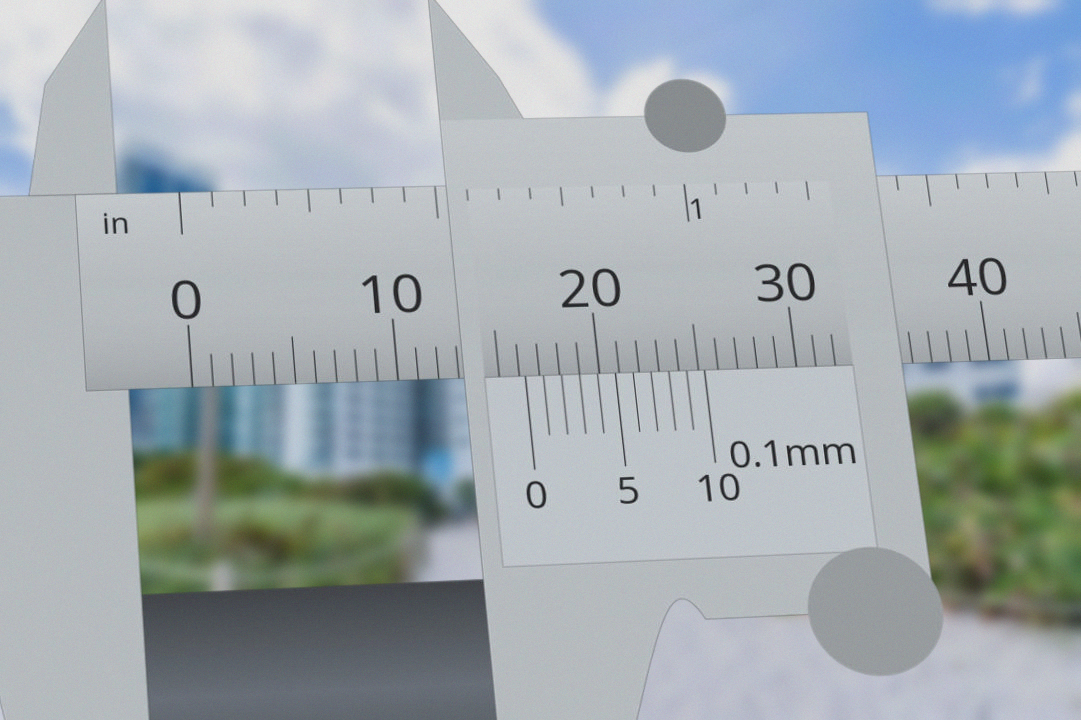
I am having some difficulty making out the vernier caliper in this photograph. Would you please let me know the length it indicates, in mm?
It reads 16.3 mm
